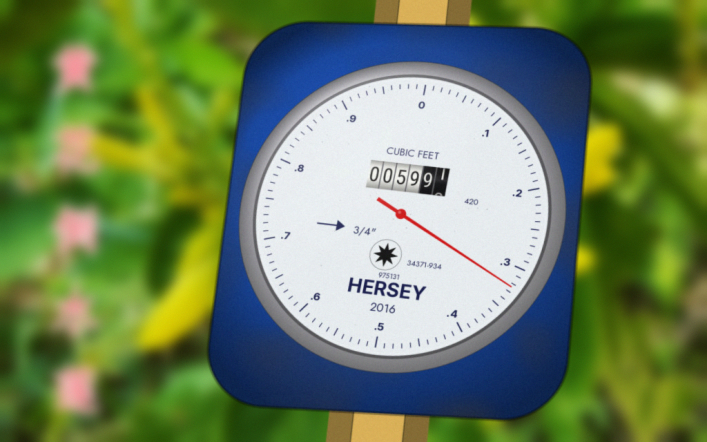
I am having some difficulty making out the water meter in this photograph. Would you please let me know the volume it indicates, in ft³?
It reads 5991.32 ft³
